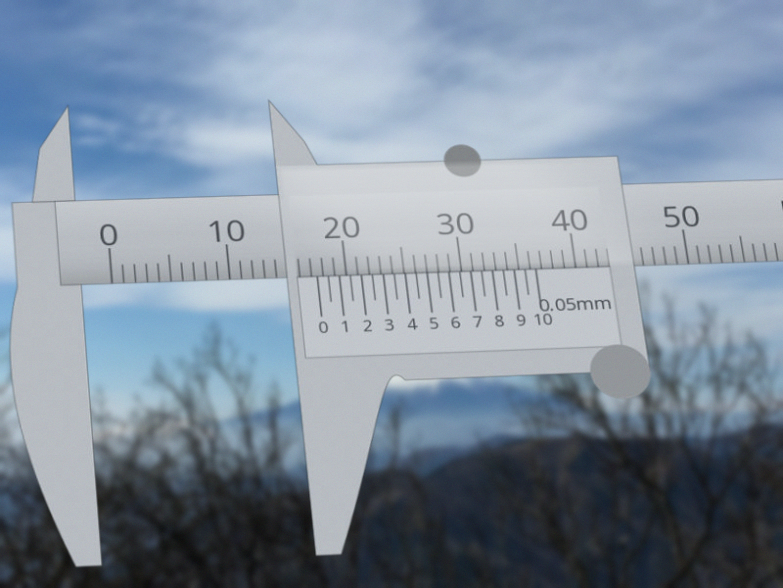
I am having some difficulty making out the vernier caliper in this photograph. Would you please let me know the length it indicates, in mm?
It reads 17.5 mm
